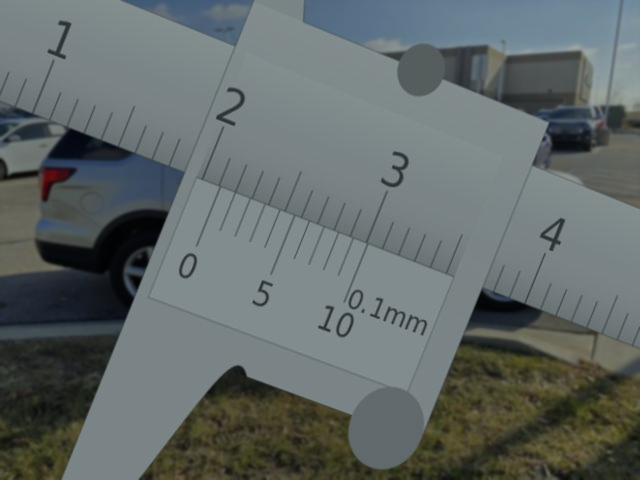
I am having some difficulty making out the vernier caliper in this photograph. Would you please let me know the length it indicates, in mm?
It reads 21.1 mm
